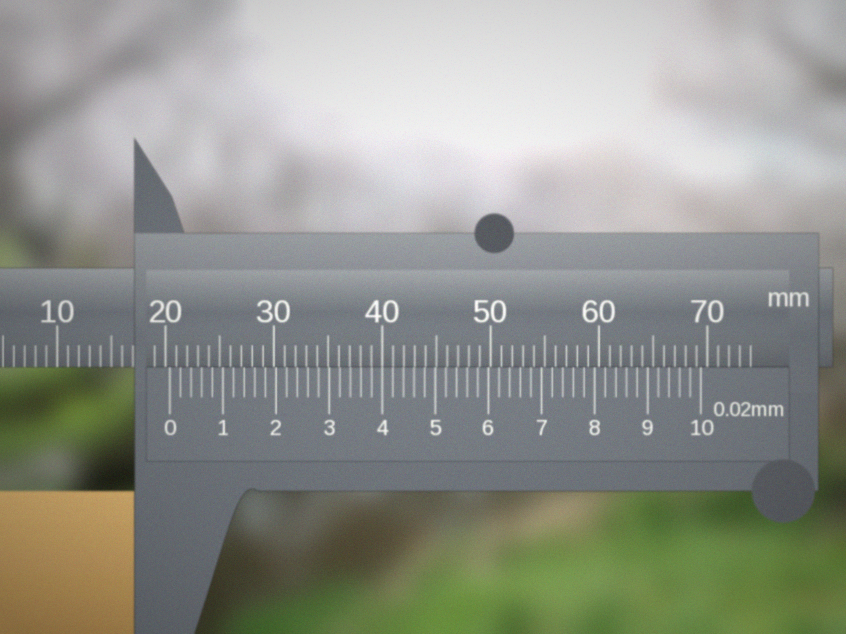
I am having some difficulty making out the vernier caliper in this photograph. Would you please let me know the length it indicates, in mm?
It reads 20.4 mm
